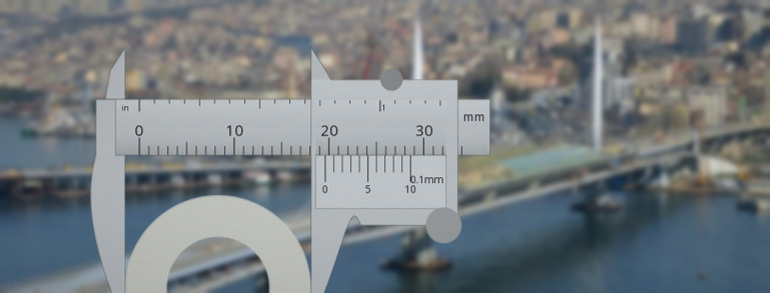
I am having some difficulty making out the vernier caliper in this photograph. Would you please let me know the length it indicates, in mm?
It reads 19.6 mm
